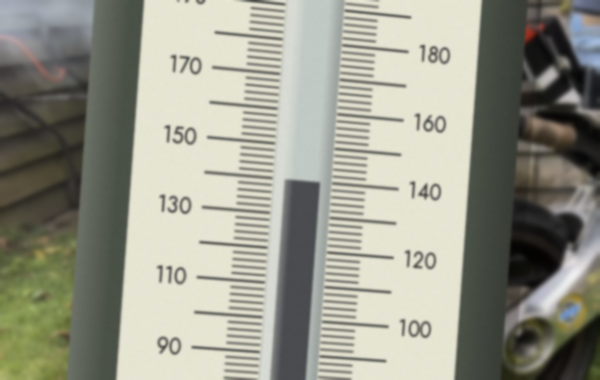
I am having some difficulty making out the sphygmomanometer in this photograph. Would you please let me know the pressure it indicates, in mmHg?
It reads 140 mmHg
